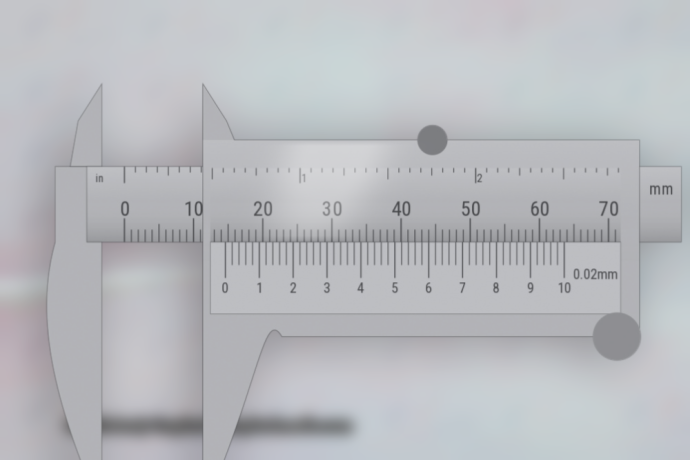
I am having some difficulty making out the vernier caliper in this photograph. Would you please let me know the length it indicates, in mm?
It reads 14.6 mm
